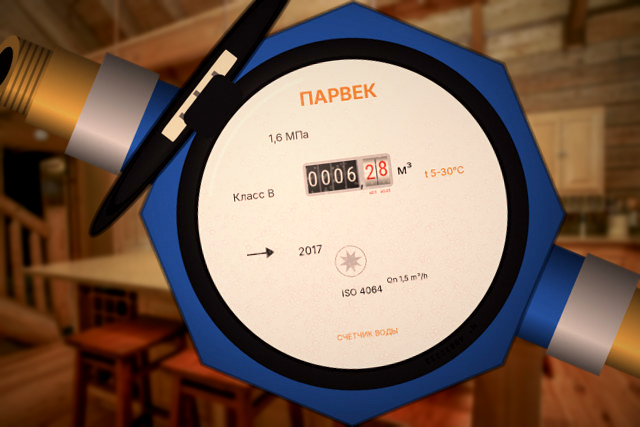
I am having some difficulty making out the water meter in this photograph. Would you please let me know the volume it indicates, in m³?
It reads 6.28 m³
